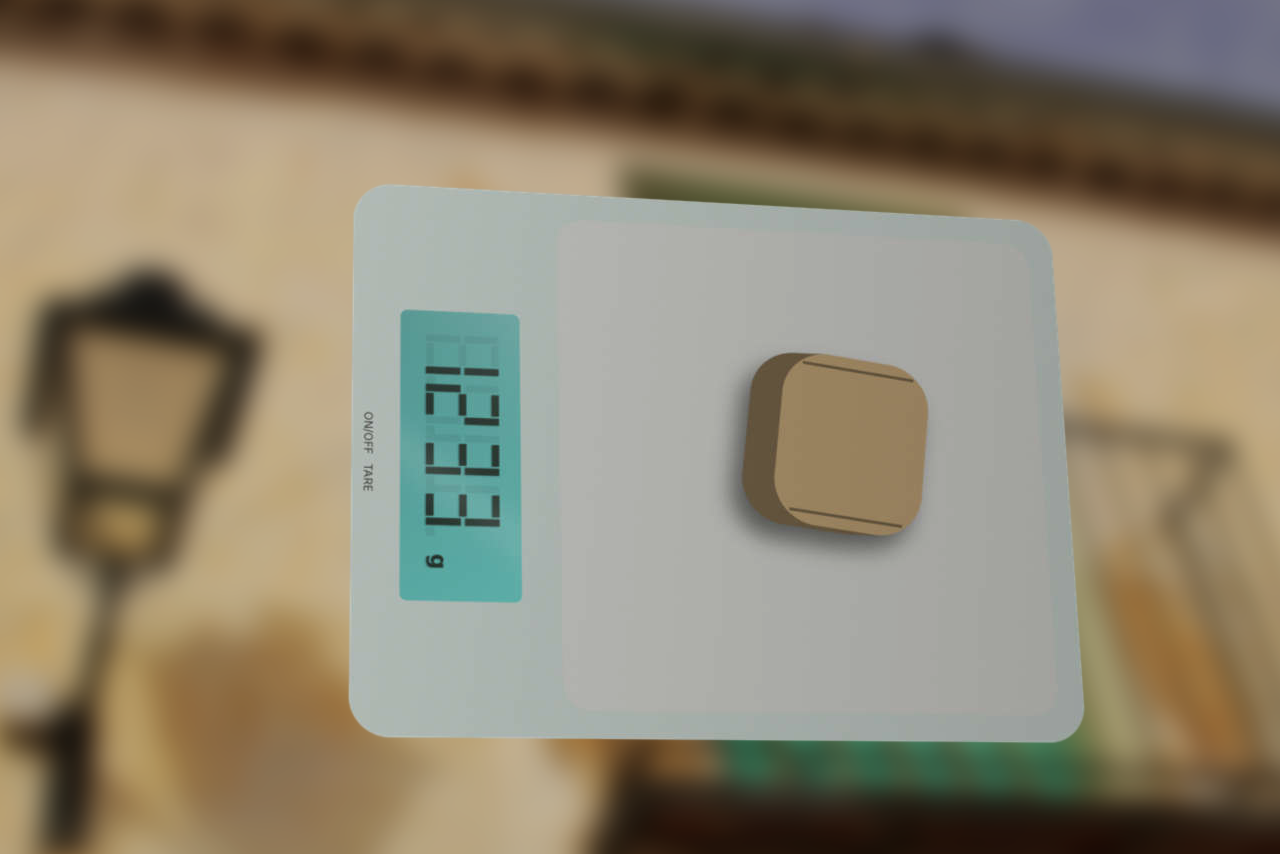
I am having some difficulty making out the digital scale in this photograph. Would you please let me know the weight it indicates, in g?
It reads 1233 g
